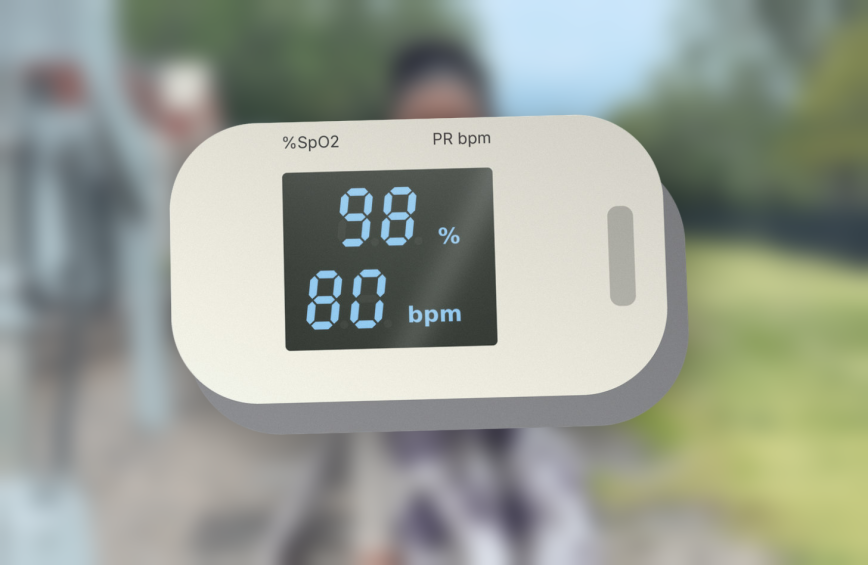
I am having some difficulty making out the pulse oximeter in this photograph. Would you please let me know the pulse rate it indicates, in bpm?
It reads 80 bpm
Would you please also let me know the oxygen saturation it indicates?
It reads 98 %
